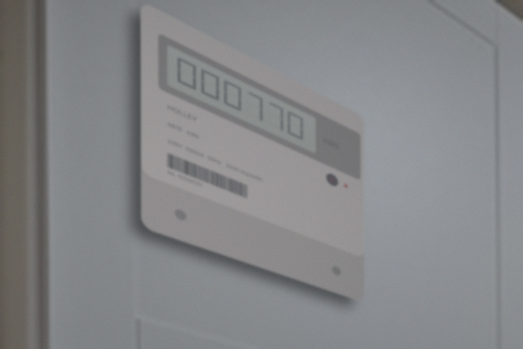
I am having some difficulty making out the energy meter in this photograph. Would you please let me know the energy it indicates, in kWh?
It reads 770 kWh
